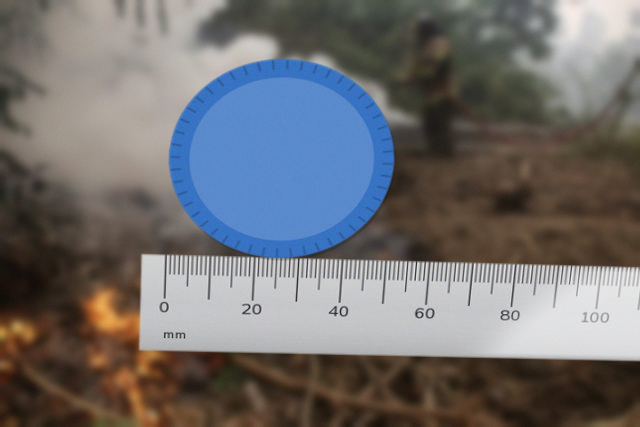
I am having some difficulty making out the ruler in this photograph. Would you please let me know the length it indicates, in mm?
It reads 50 mm
